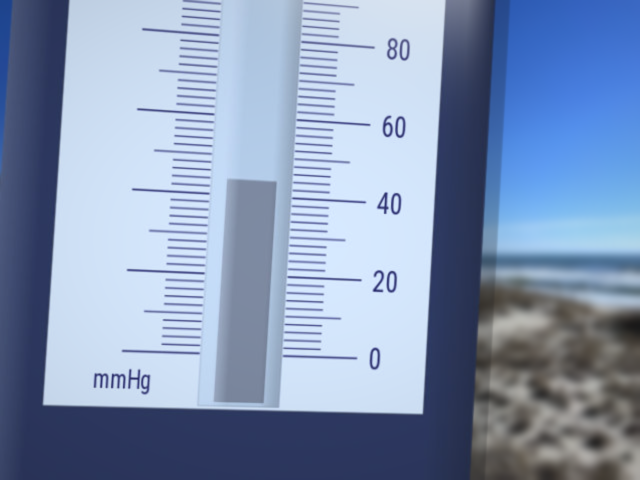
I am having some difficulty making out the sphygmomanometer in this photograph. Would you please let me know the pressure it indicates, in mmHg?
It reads 44 mmHg
